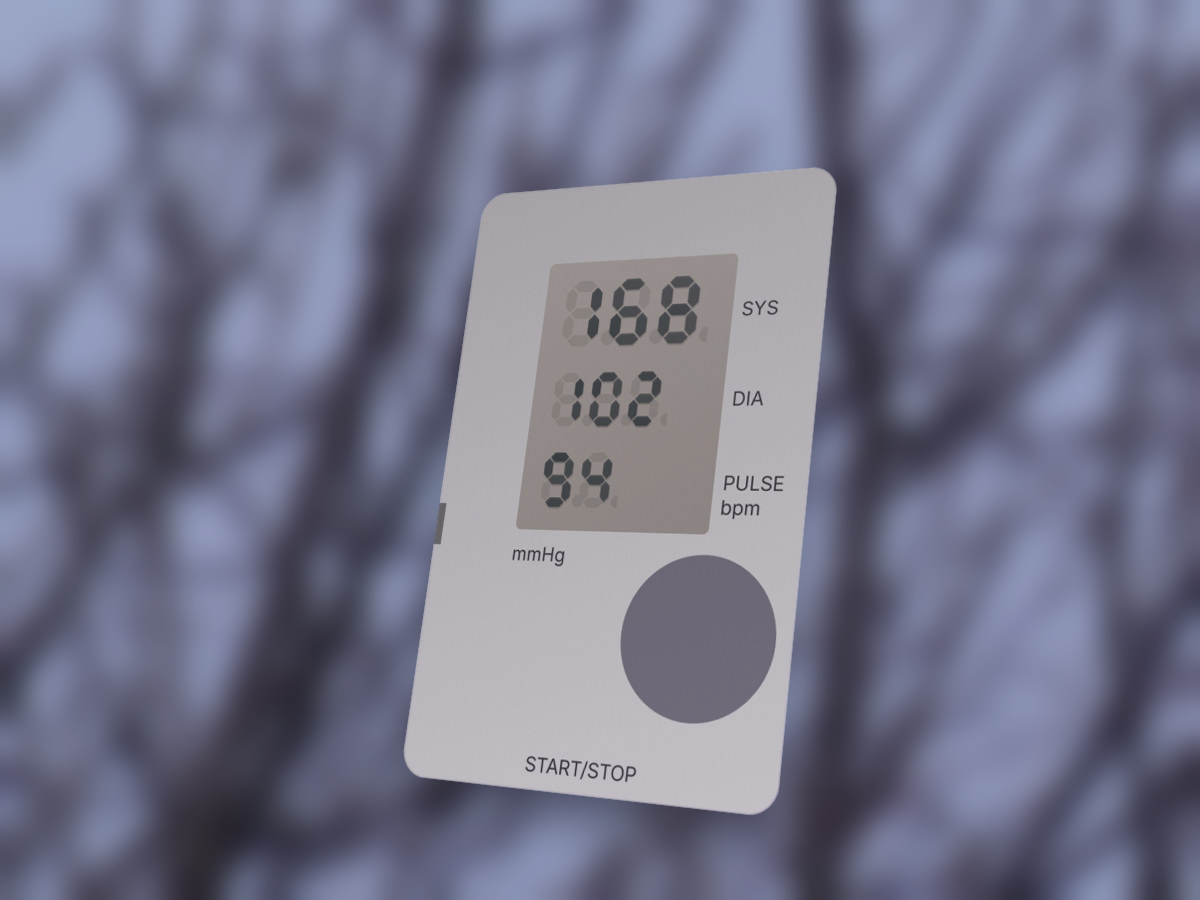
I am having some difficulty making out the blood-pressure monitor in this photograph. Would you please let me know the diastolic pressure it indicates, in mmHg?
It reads 102 mmHg
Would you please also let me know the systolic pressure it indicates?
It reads 168 mmHg
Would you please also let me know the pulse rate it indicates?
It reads 94 bpm
